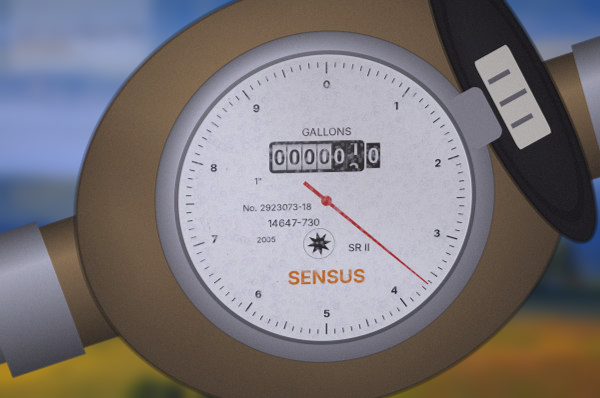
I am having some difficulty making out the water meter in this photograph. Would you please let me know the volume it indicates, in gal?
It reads 13.6 gal
